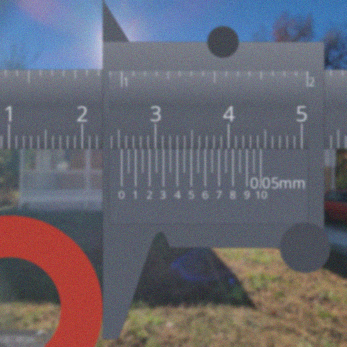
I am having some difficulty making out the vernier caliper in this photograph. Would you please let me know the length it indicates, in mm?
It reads 25.4 mm
